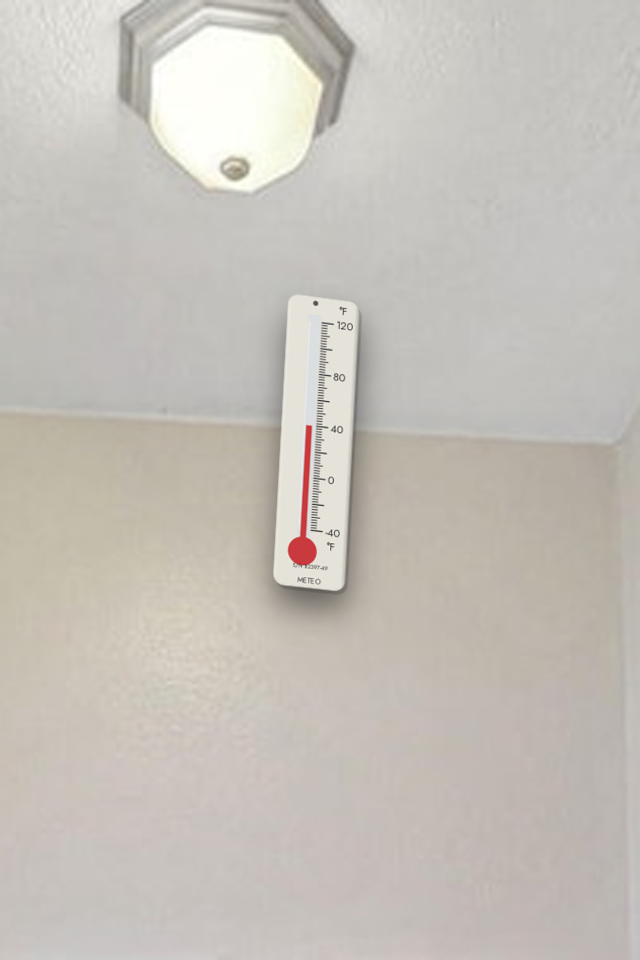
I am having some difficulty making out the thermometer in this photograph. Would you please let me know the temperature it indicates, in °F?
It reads 40 °F
